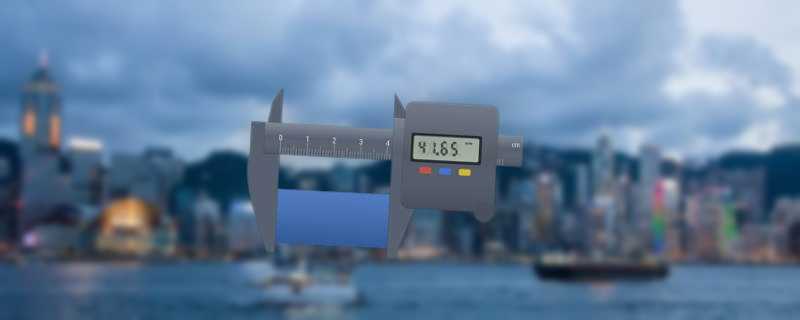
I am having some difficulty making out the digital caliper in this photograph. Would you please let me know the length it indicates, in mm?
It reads 41.65 mm
